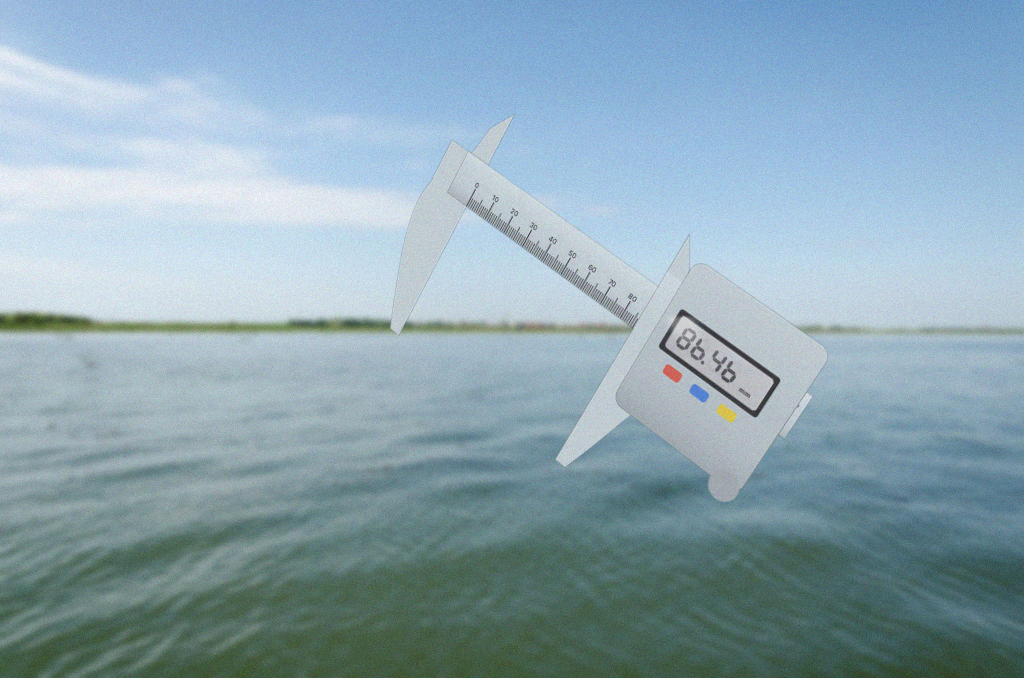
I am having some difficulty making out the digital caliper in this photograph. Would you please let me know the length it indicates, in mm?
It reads 86.46 mm
